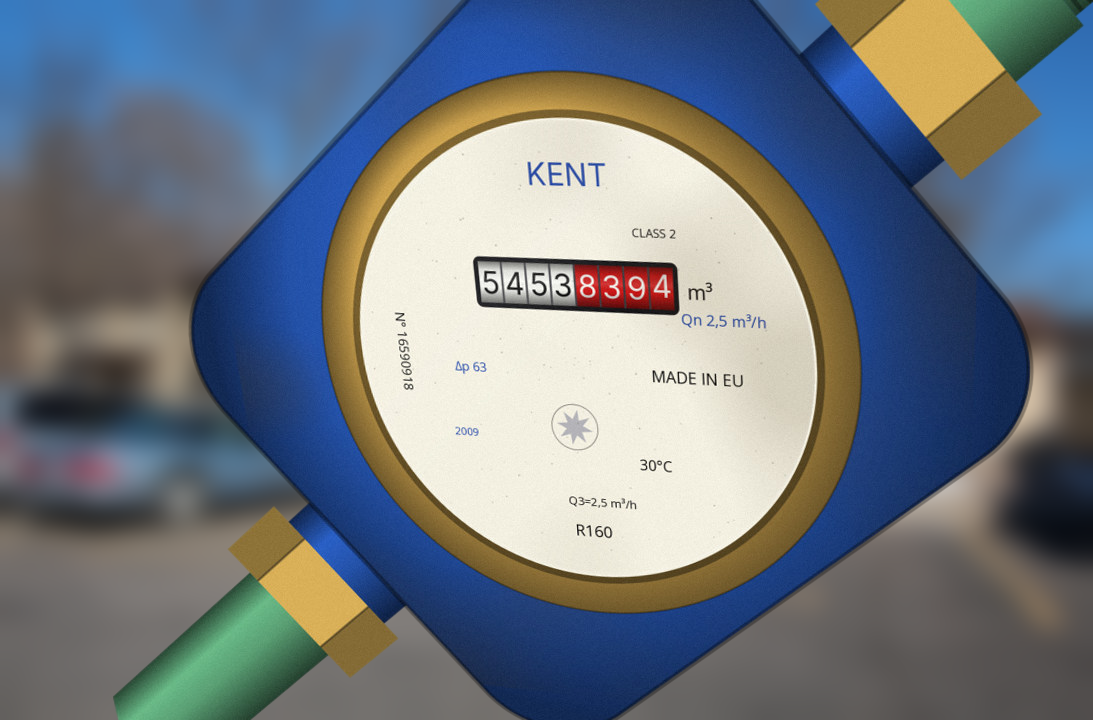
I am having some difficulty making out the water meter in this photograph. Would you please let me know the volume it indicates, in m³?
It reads 5453.8394 m³
